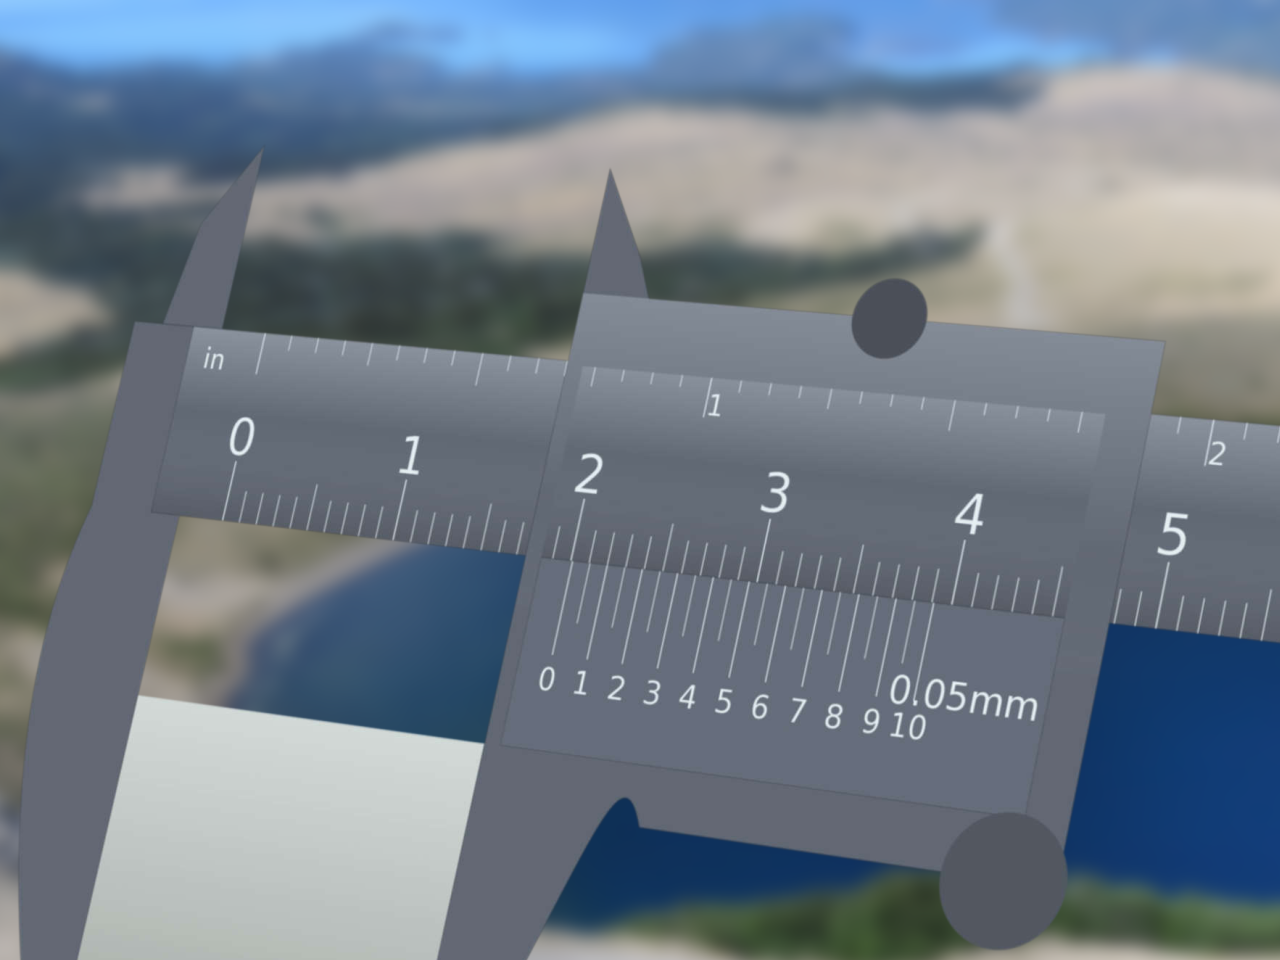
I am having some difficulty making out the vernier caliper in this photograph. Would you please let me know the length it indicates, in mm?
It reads 20.1 mm
